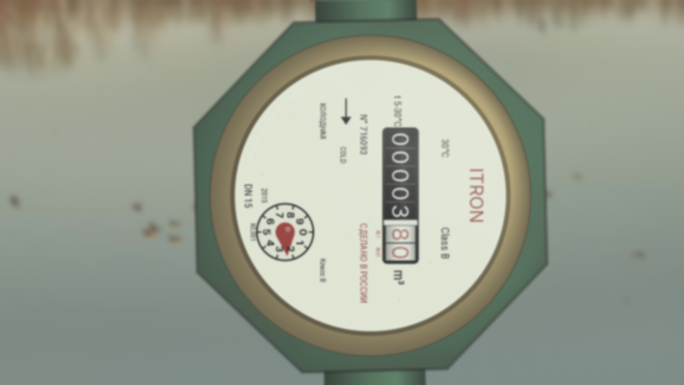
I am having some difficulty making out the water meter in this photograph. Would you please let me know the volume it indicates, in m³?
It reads 3.802 m³
